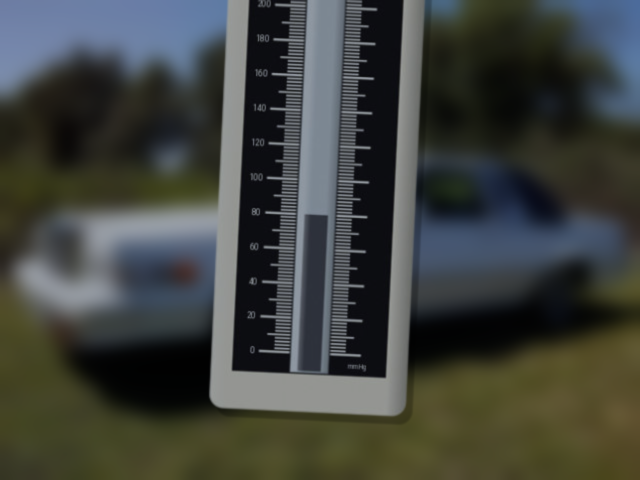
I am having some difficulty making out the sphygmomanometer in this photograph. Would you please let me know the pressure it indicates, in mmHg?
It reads 80 mmHg
